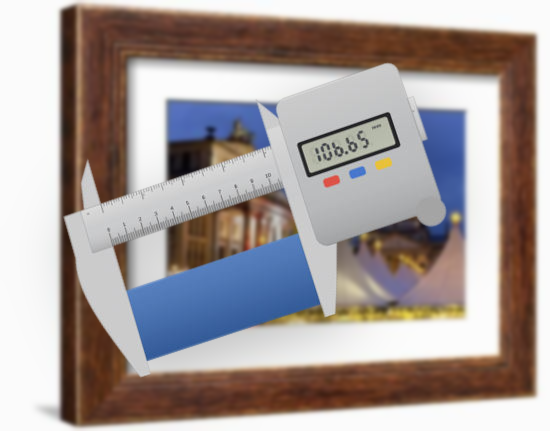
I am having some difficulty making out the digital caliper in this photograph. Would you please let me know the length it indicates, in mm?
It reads 106.65 mm
